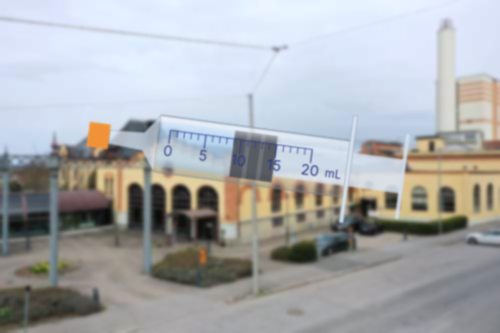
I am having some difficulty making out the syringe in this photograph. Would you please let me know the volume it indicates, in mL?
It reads 9 mL
